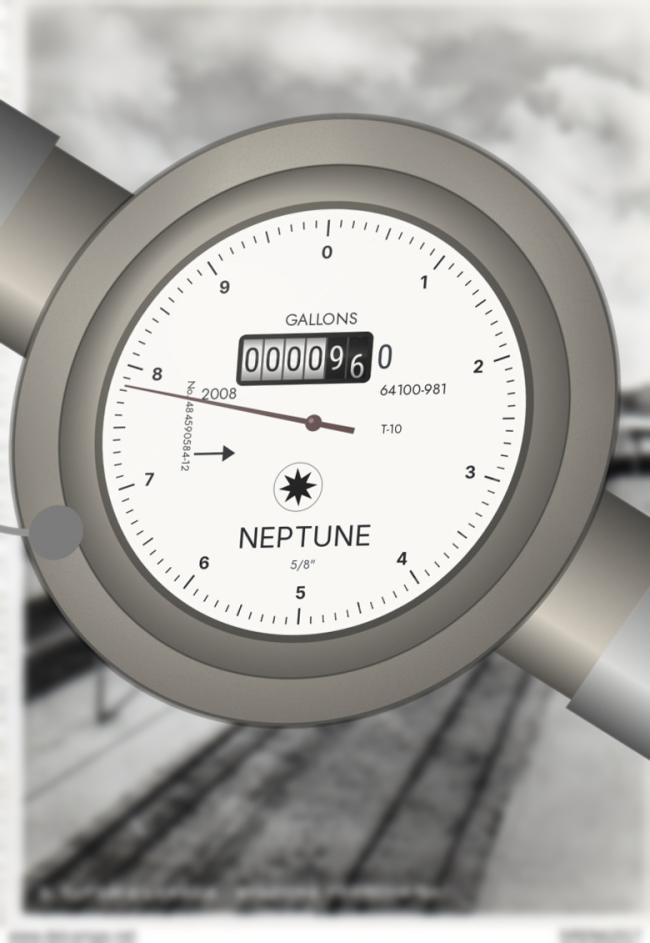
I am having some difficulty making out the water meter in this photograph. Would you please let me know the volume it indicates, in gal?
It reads 957.8 gal
